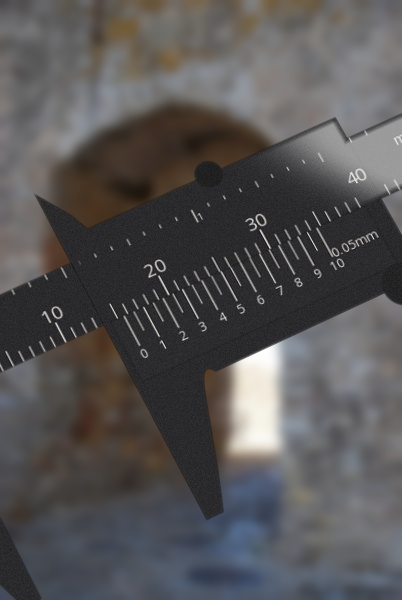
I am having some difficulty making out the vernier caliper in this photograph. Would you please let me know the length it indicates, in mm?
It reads 15.6 mm
